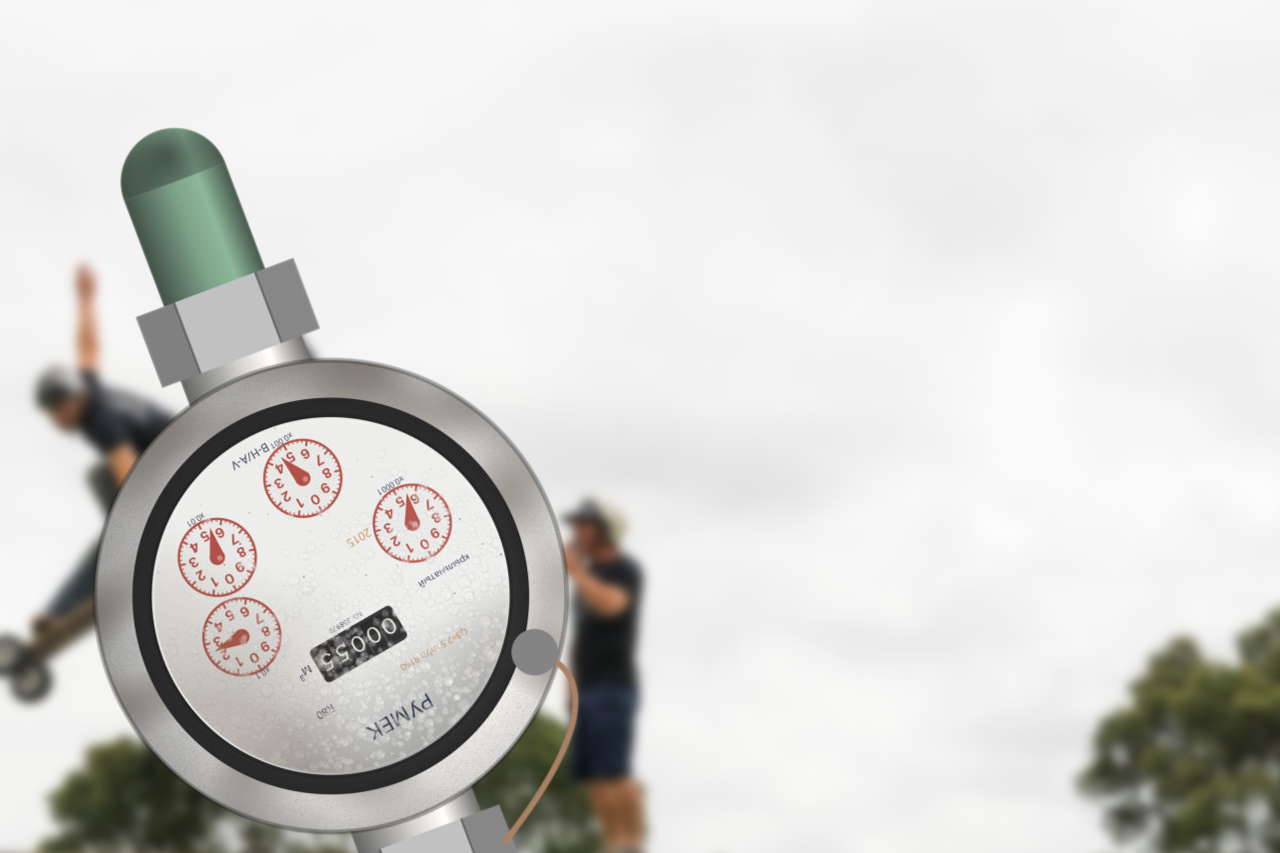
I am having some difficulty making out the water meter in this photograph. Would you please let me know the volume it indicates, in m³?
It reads 55.2545 m³
